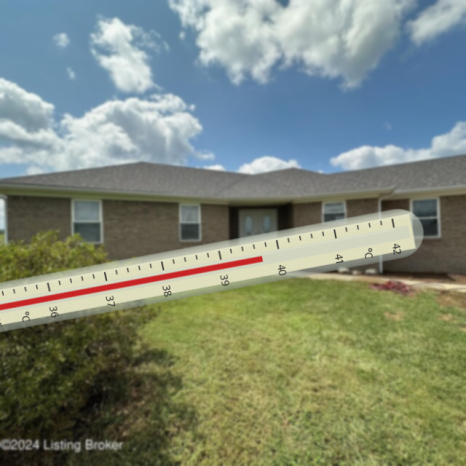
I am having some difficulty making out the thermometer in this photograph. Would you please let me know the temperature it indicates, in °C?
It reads 39.7 °C
